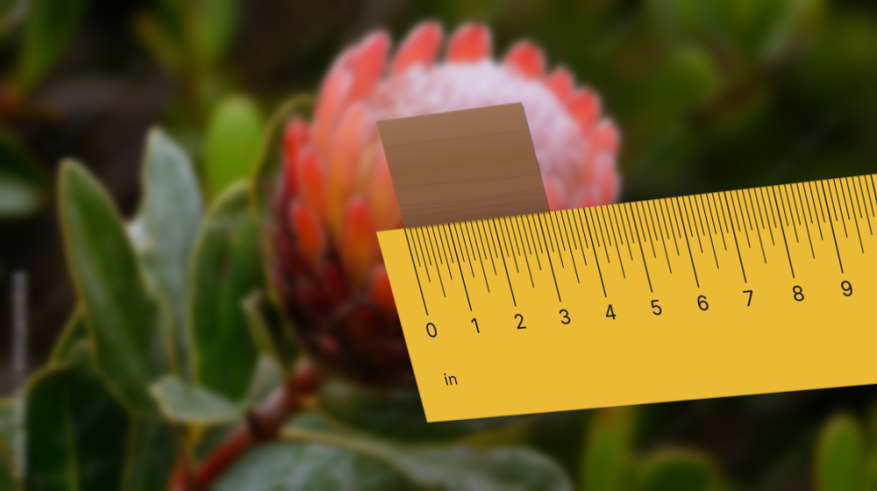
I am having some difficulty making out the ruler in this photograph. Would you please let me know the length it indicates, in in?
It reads 3.25 in
